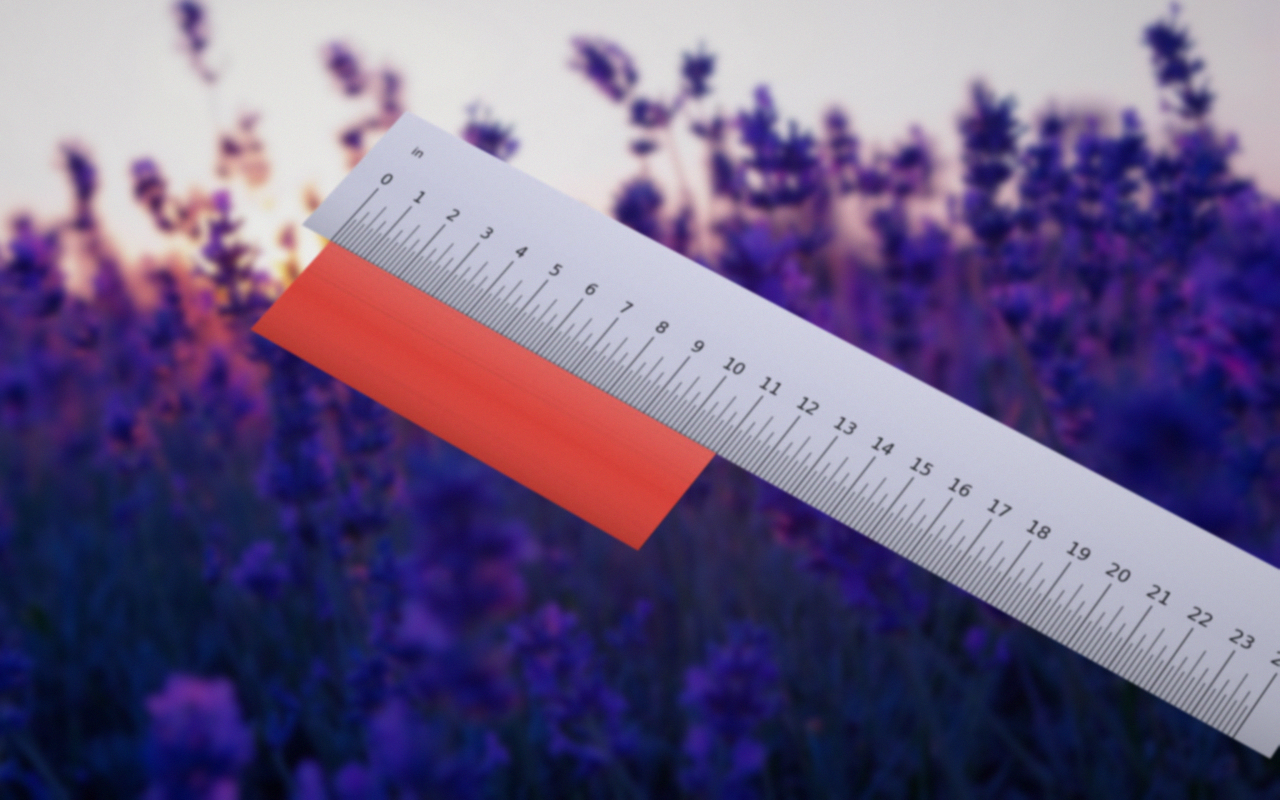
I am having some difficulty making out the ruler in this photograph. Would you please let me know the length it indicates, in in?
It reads 11 in
